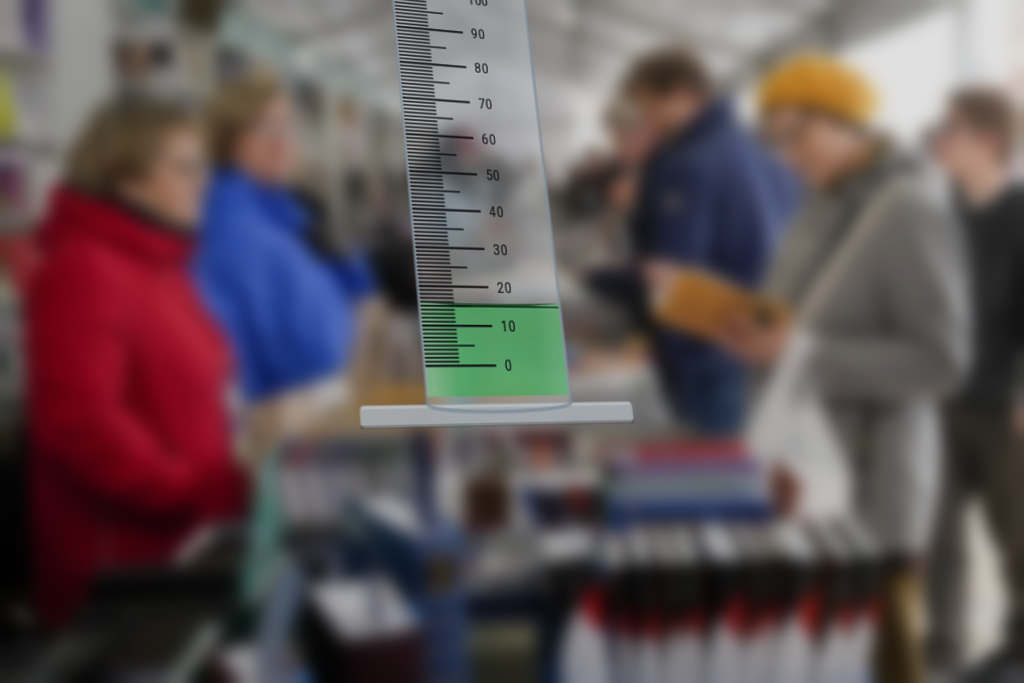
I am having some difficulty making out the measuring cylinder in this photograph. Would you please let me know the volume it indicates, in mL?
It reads 15 mL
